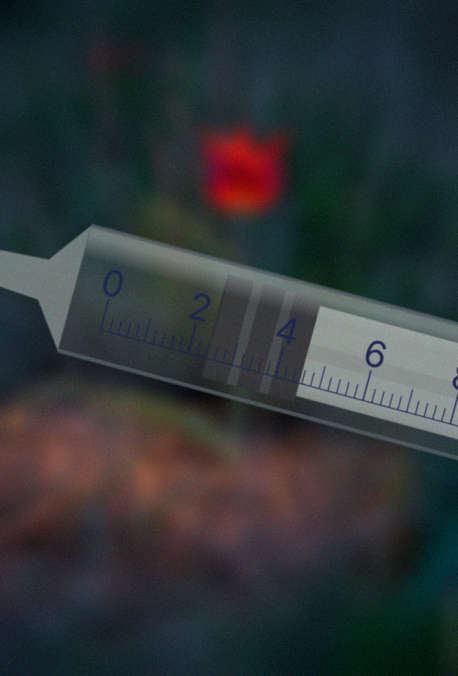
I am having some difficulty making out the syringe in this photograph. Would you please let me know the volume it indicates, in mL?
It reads 2.4 mL
